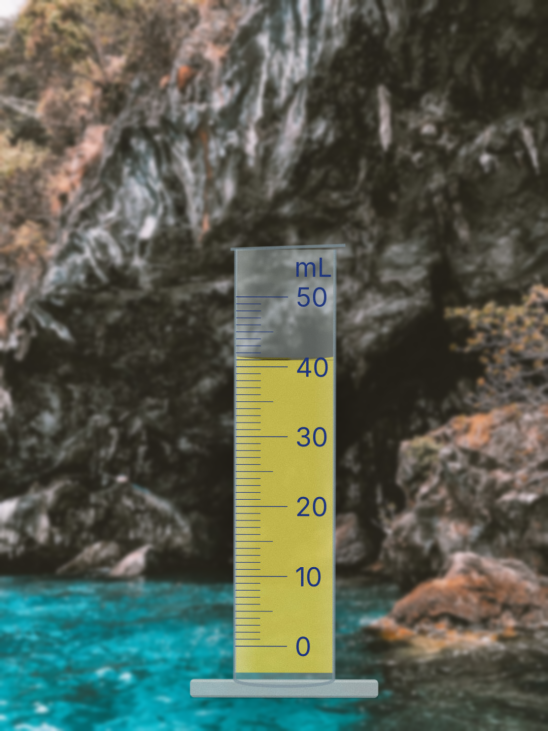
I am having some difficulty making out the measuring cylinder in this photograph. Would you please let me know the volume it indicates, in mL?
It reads 41 mL
